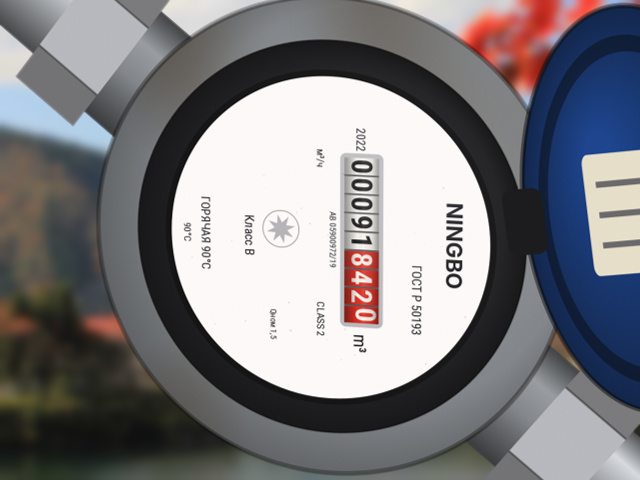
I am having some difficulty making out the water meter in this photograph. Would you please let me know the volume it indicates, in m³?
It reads 91.8420 m³
